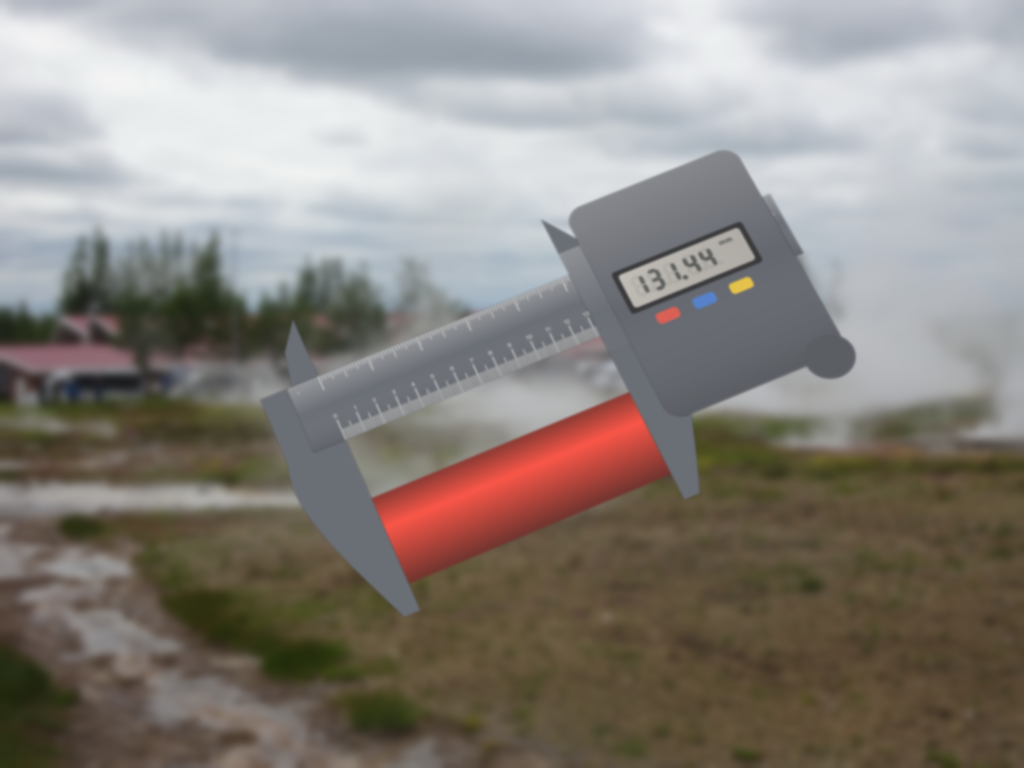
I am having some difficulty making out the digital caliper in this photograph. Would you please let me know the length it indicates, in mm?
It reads 131.44 mm
